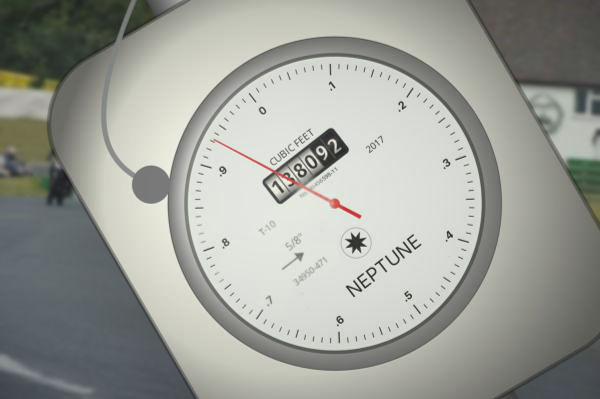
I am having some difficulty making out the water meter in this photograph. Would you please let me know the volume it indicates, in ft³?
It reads 138091.93 ft³
